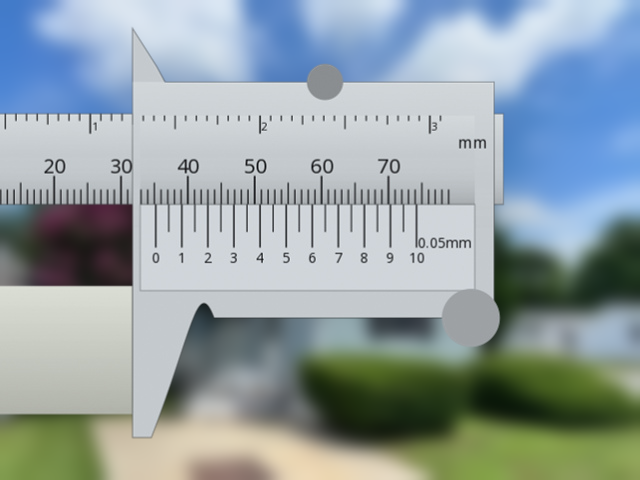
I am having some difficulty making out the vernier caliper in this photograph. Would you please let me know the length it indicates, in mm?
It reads 35.2 mm
